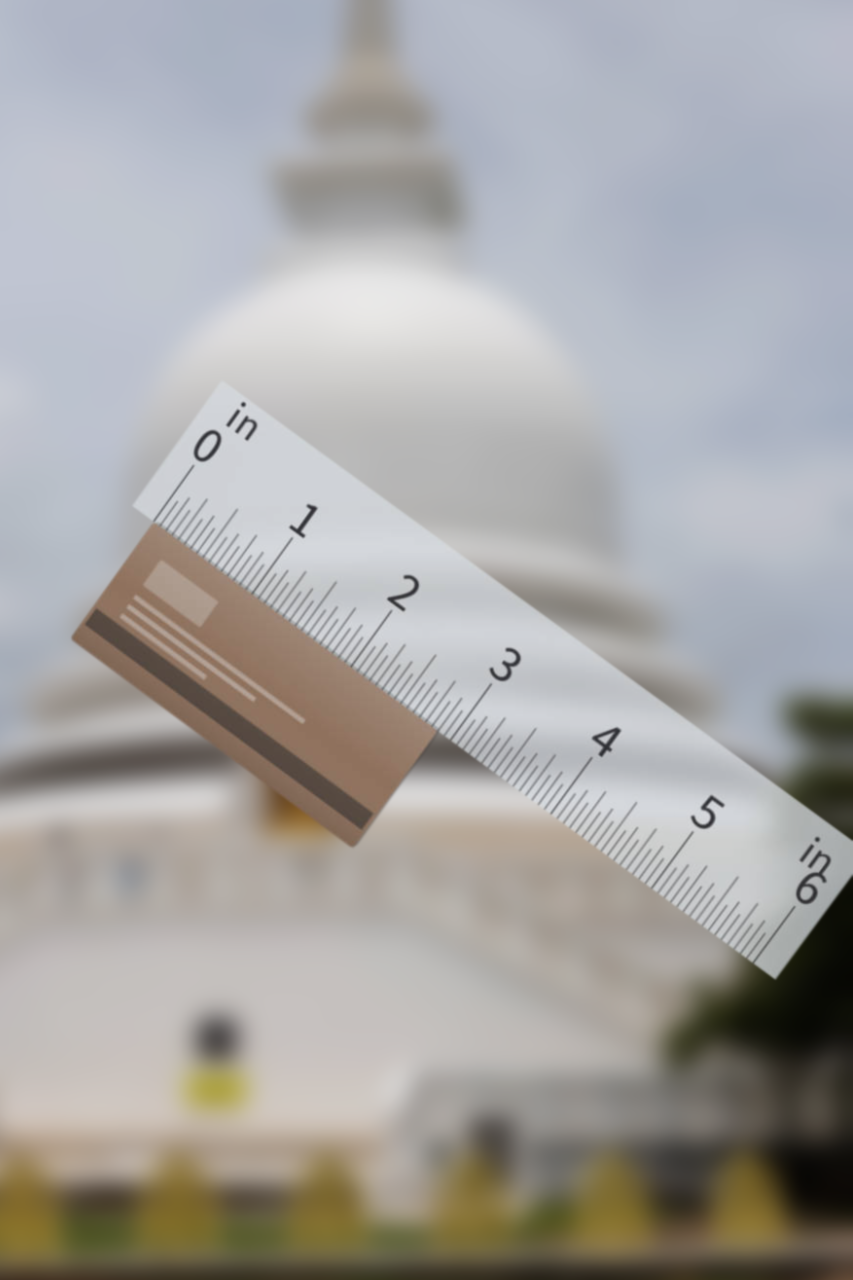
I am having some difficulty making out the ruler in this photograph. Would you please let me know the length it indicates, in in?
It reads 2.875 in
